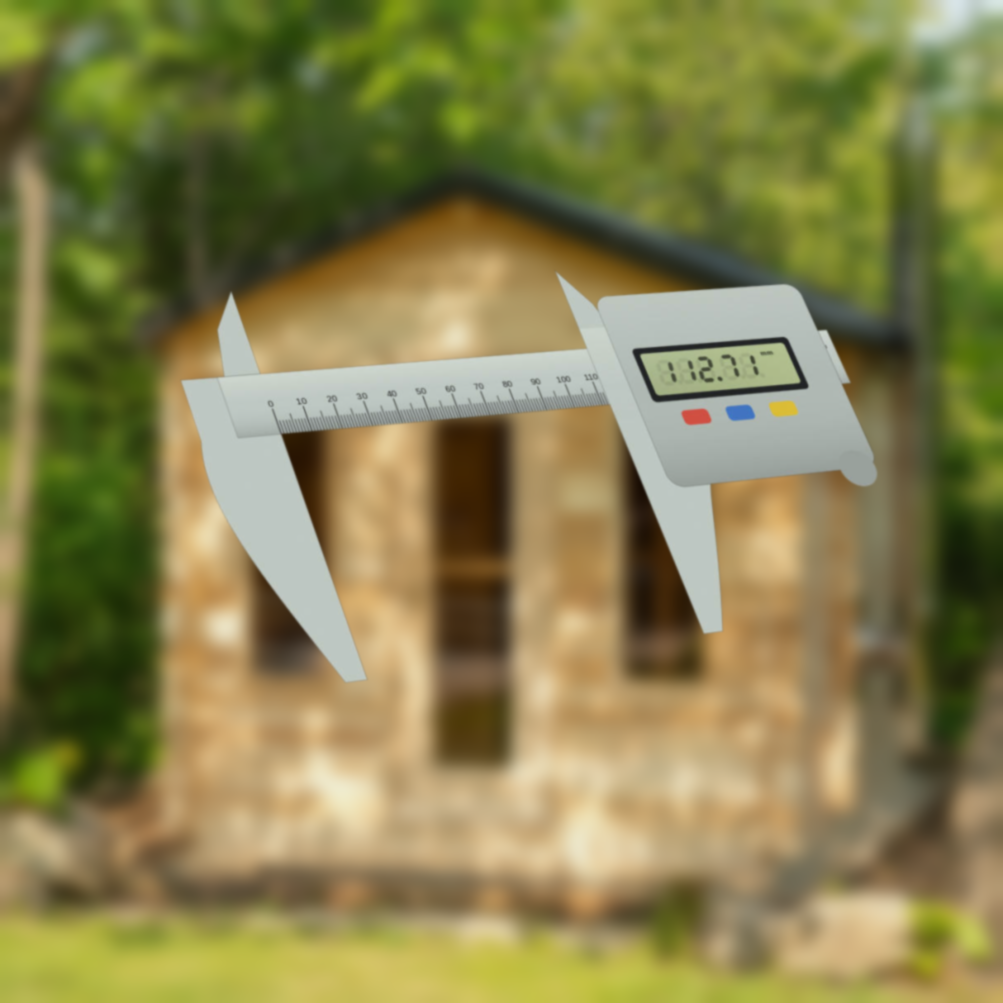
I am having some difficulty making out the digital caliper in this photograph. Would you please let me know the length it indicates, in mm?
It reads 112.71 mm
